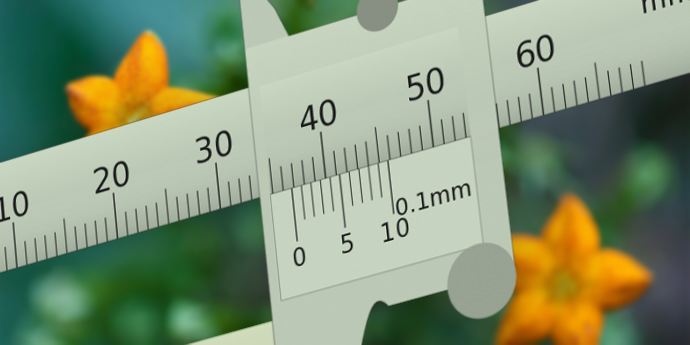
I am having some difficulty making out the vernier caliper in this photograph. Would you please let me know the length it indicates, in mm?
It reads 36.8 mm
